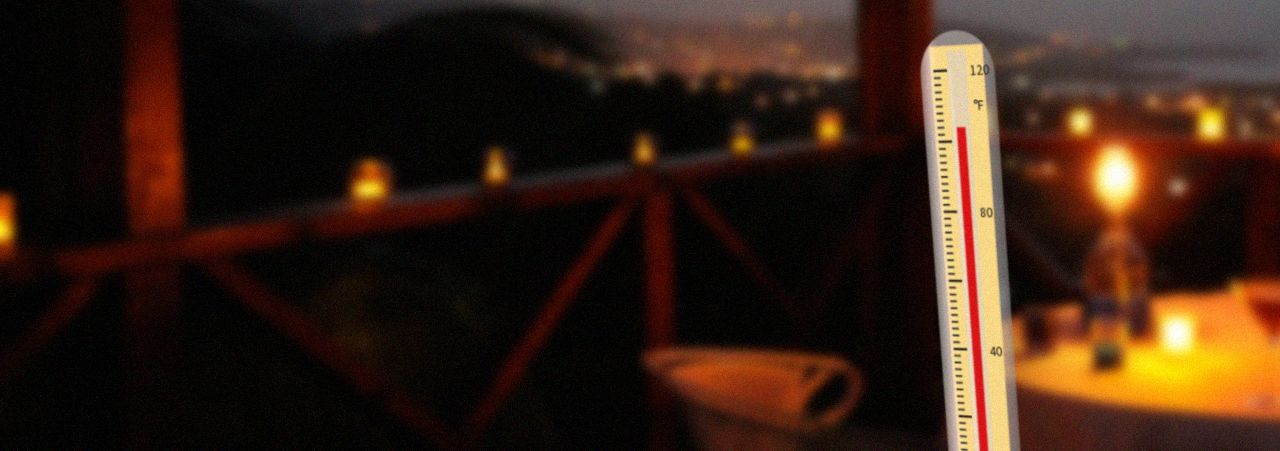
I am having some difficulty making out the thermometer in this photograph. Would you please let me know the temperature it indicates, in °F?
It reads 104 °F
